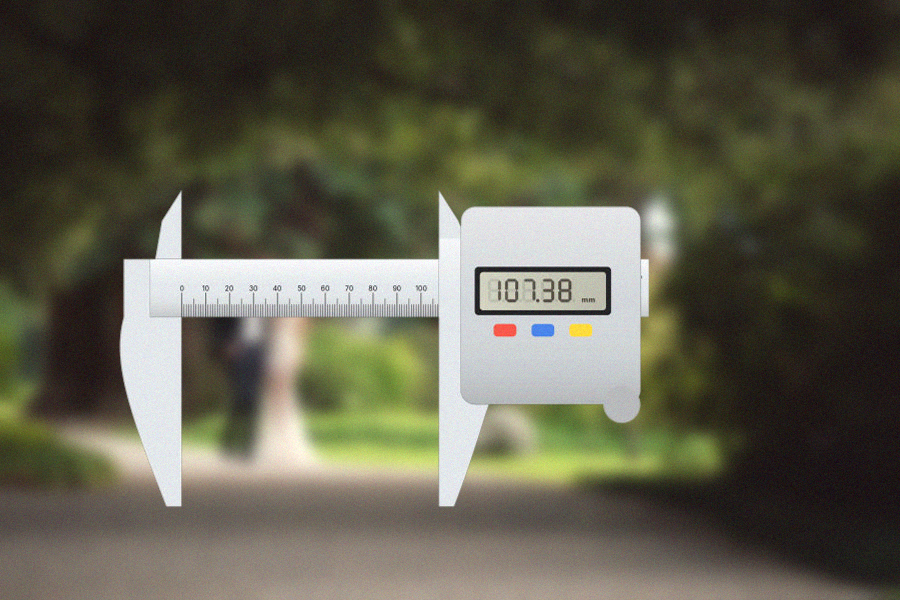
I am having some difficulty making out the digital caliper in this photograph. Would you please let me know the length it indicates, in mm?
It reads 107.38 mm
